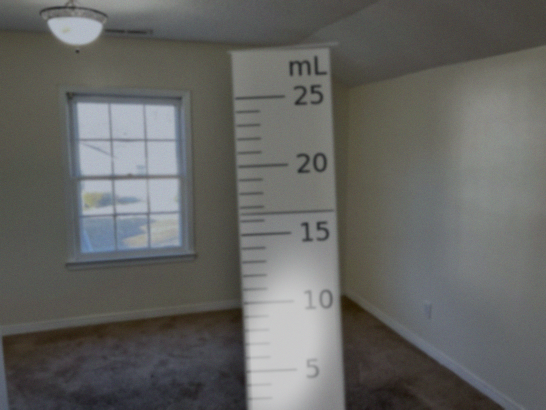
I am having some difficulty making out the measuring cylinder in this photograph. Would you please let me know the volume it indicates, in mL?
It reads 16.5 mL
